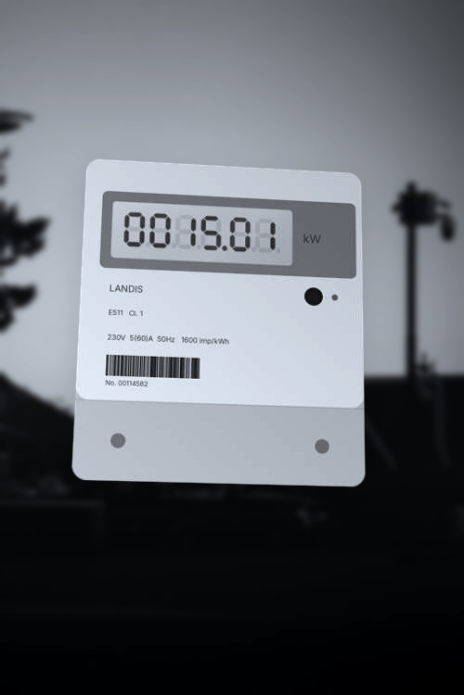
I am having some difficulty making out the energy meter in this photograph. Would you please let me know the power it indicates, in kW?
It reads 15.01 kW
